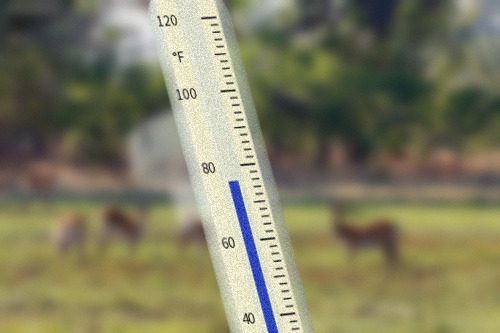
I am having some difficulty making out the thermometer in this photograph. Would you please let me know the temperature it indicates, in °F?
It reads 76 °F
